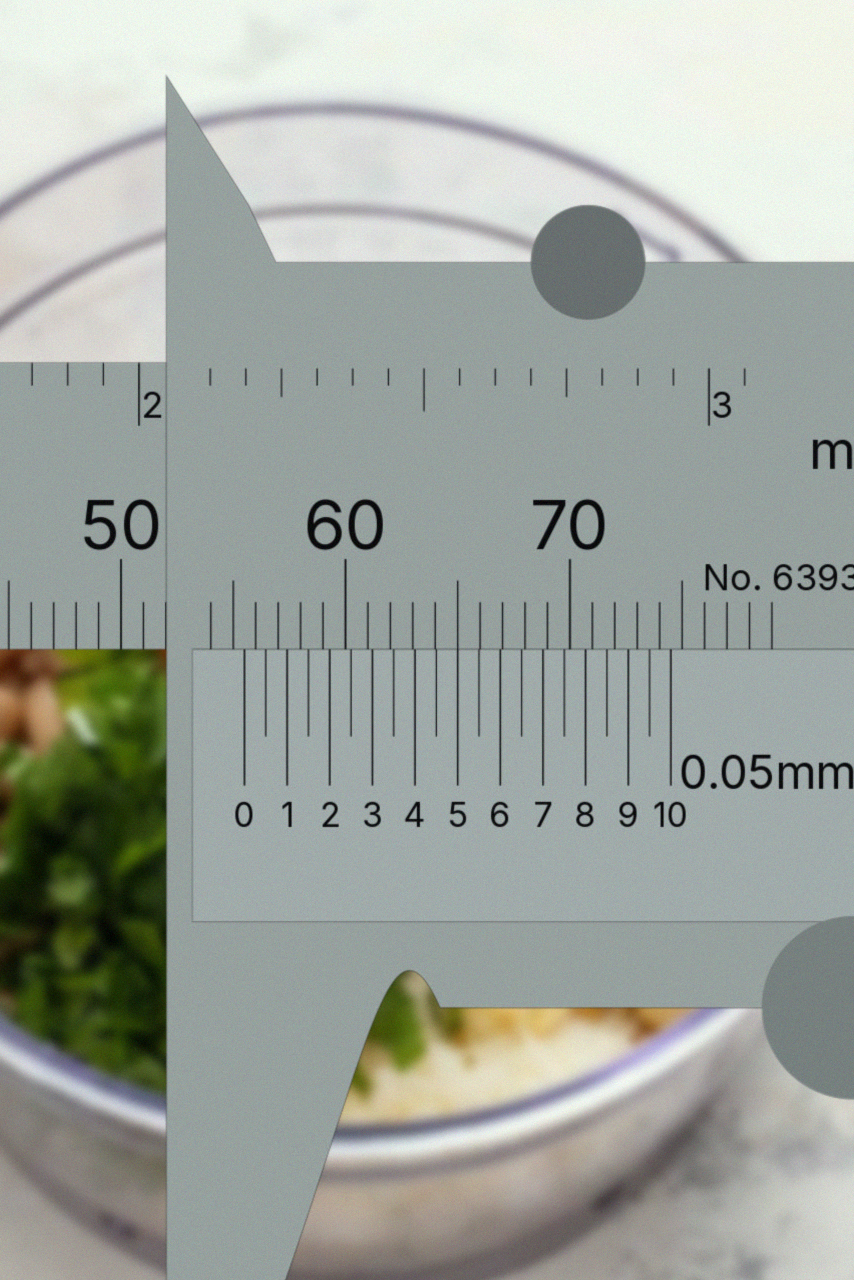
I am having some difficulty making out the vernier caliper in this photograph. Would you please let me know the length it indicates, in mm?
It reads 55.5 mm
